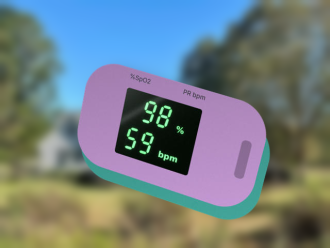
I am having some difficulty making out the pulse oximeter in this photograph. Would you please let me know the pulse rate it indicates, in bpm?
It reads 59 bpm
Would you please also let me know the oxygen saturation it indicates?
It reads 98 %
